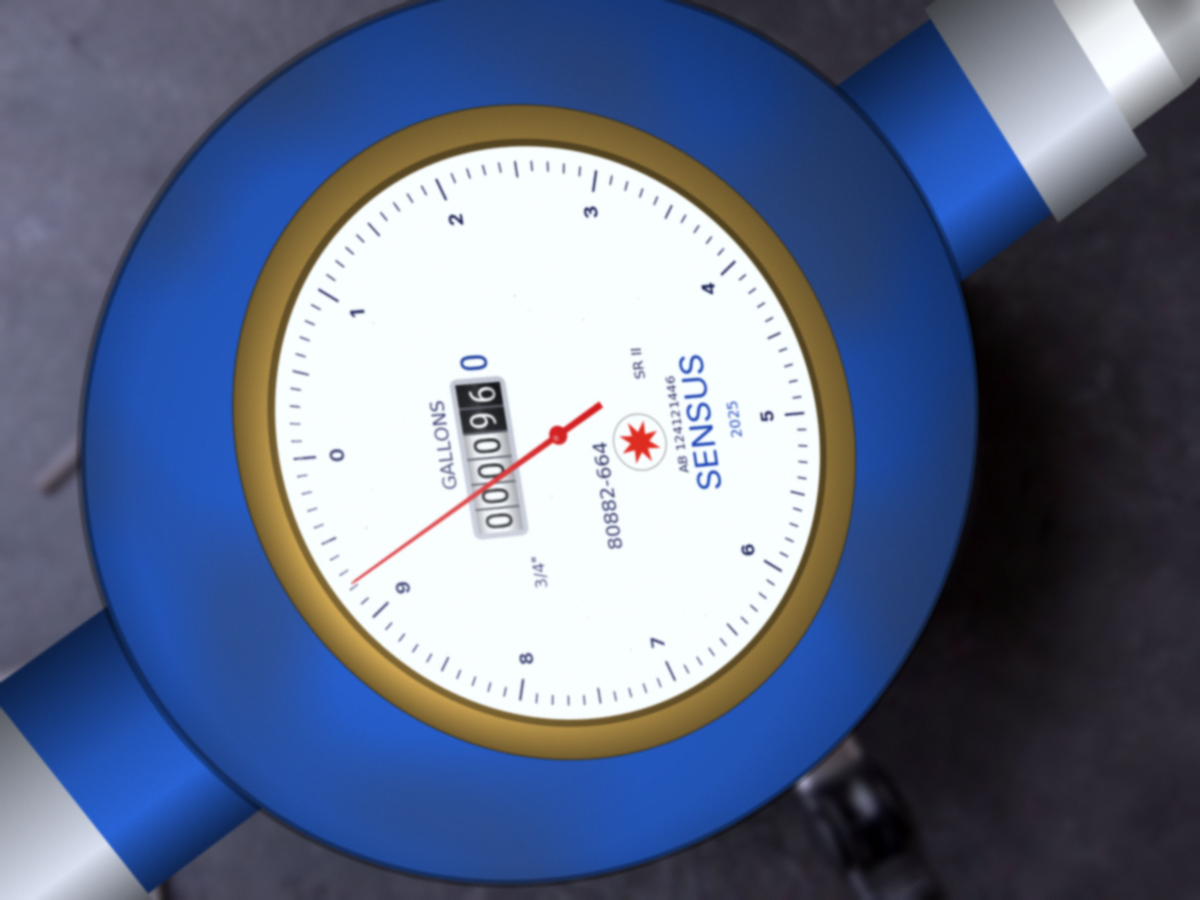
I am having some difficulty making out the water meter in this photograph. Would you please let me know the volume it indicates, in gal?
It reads 959.2 gal
